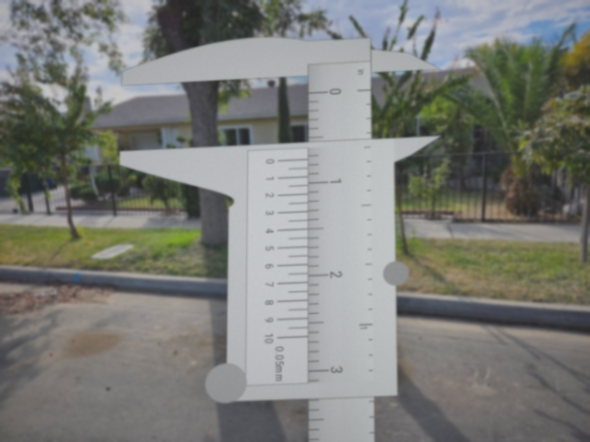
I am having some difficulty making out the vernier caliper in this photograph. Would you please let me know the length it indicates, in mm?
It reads 7.4 mm
